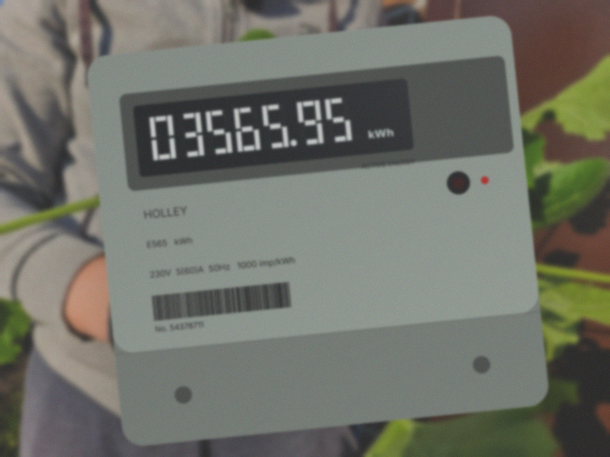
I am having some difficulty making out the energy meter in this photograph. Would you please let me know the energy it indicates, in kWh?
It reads 3565.95 kWh
